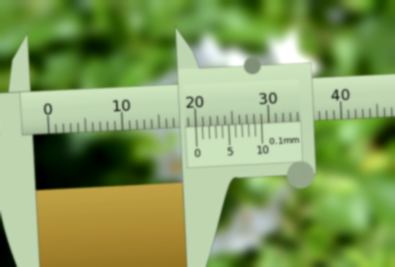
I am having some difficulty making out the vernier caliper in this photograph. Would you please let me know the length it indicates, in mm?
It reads 20.0 mm
